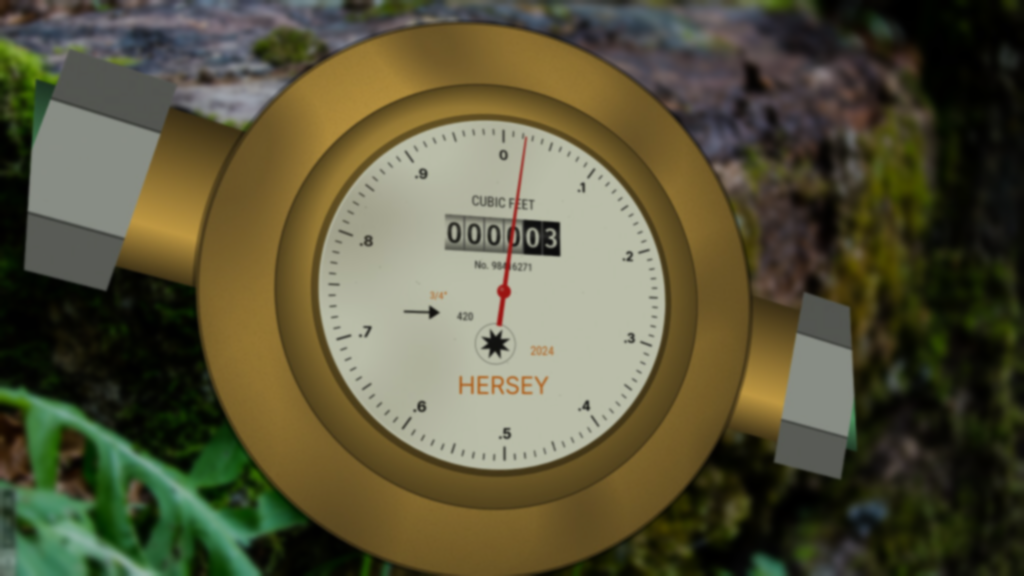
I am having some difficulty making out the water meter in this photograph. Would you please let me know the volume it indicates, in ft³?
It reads 3.02 ft³
